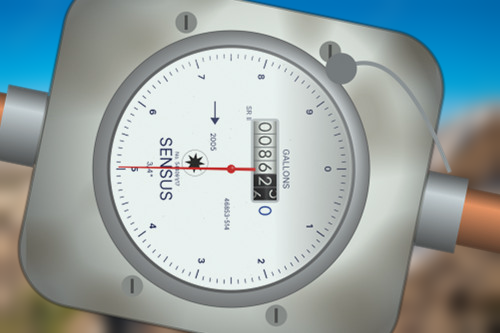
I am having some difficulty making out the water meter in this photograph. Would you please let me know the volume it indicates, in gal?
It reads 86255.0 gal
